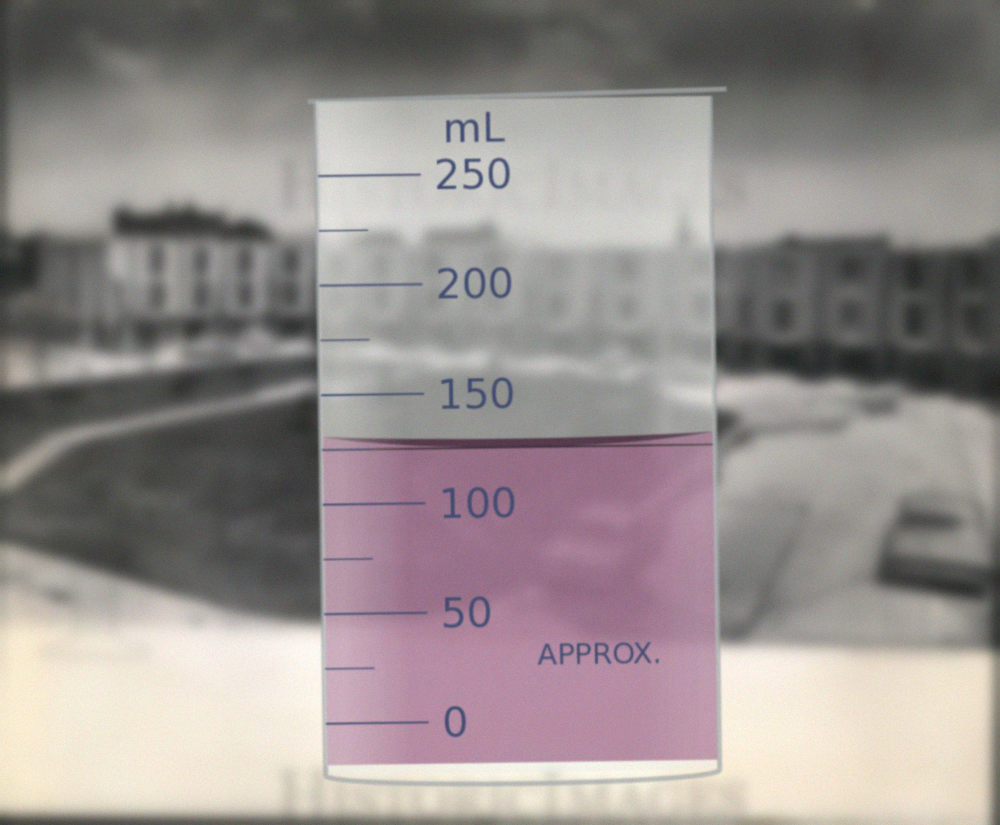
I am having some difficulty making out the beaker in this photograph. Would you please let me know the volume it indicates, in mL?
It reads 125 mL
